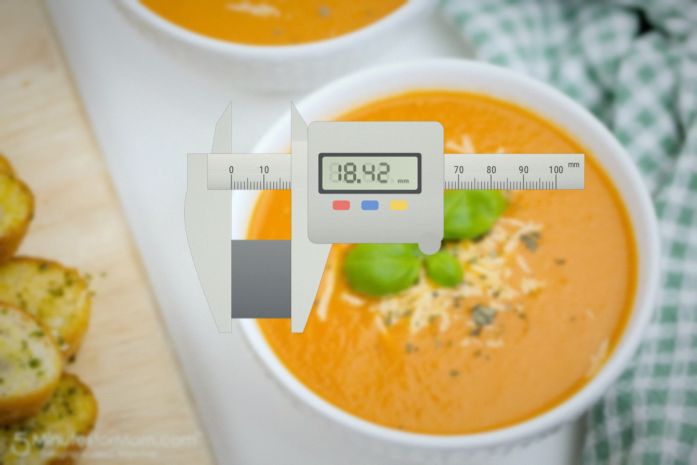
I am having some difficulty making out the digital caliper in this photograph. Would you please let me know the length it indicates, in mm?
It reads 18.42 mm
